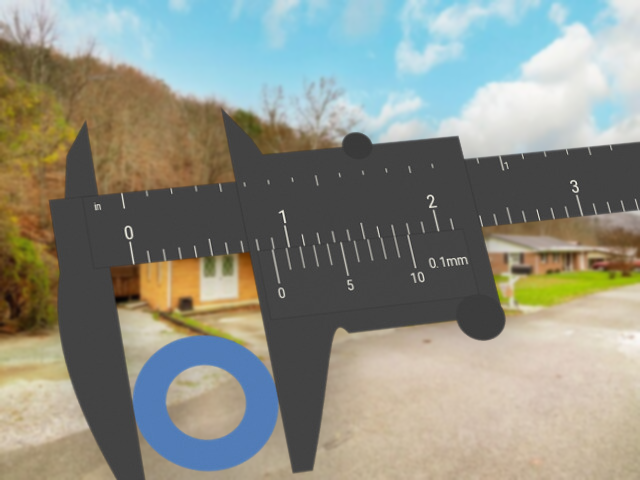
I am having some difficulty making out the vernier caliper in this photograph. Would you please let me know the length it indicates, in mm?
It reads 8.9 mm
